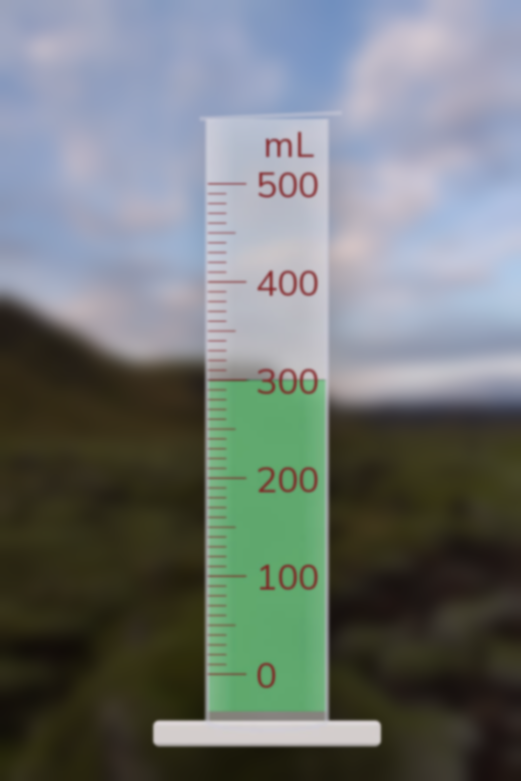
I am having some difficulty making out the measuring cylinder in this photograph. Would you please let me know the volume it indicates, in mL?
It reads 300 mL
